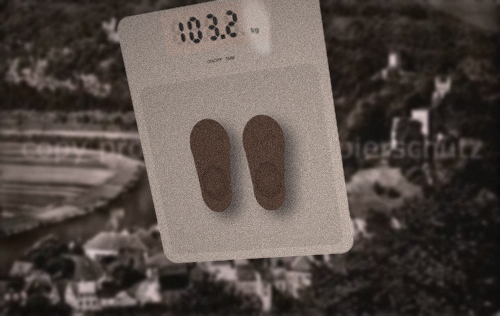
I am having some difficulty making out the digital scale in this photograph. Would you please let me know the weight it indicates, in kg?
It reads 103.2 kg
